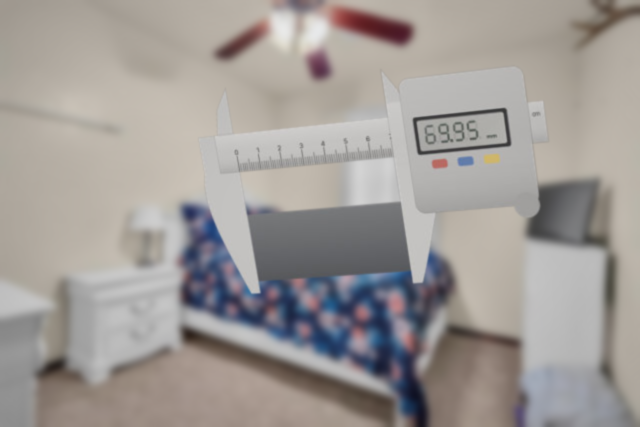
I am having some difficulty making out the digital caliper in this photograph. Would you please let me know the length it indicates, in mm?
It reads 69.95 mm
